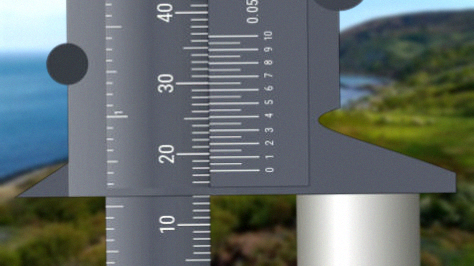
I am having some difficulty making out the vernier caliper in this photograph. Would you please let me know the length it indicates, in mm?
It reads 17.6 mm
